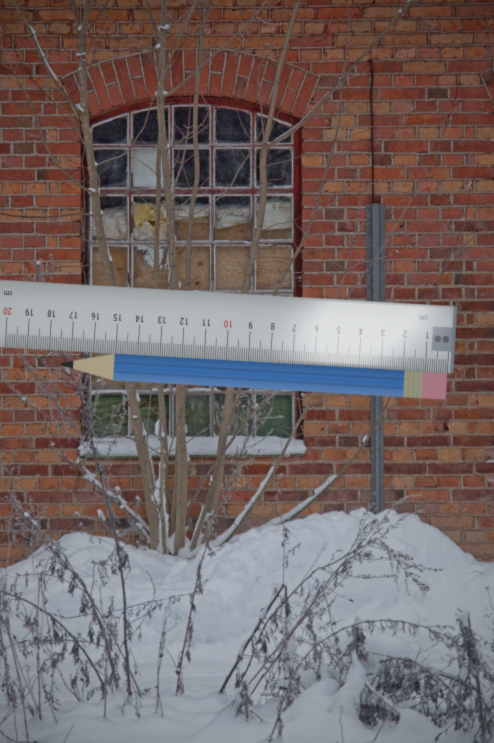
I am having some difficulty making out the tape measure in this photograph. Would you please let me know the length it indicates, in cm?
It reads 17.5 cm
